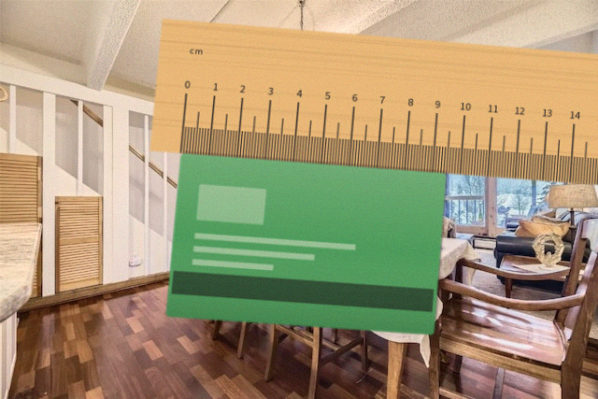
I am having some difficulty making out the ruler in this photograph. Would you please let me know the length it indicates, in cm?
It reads 9.5 cm
